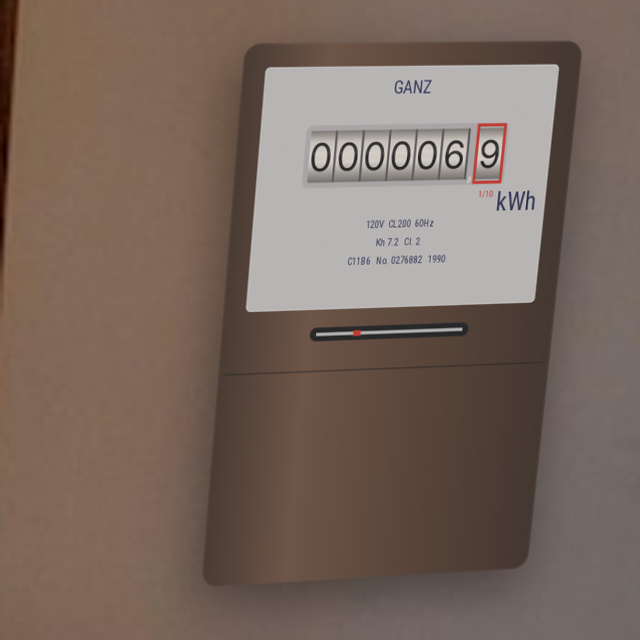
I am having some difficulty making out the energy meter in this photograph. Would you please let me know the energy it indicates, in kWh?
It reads 6.9 kWh
